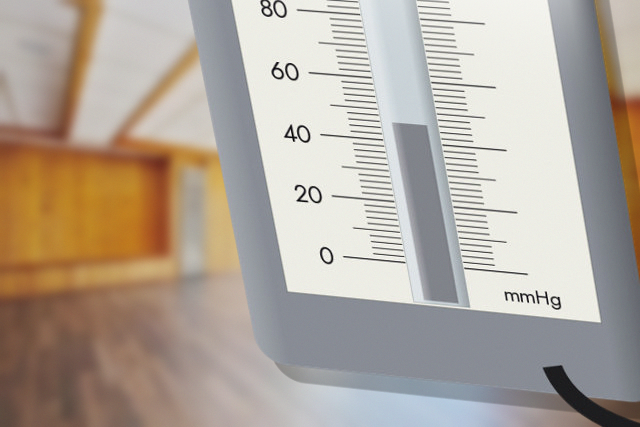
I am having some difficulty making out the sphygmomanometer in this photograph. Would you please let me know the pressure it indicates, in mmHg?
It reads 46 mmHg
